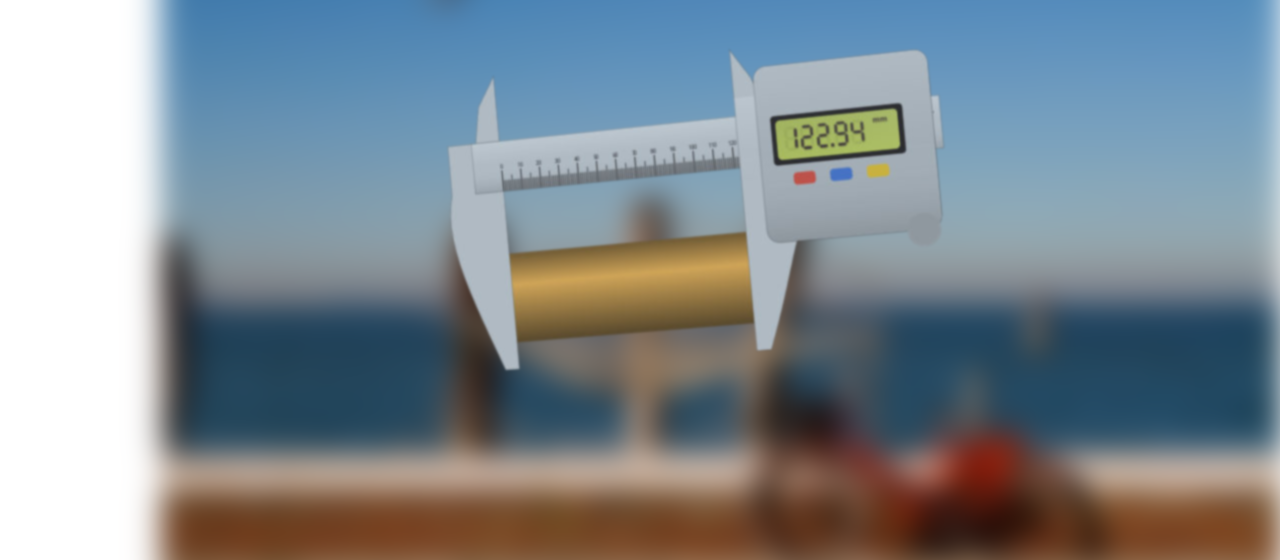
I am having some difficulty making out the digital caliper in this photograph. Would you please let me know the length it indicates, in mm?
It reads 122.94 mm
